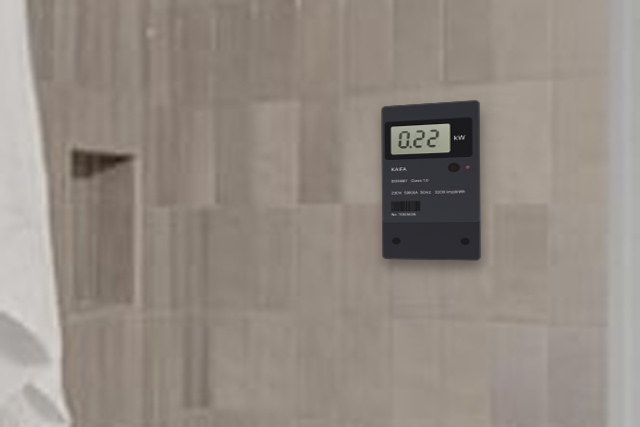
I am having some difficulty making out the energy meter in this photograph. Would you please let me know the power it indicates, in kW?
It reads 0.22 kW
